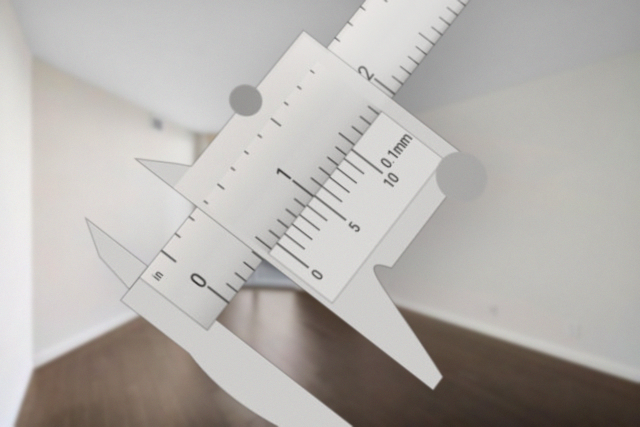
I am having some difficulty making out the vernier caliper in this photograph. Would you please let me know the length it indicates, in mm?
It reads 5.6 mm
